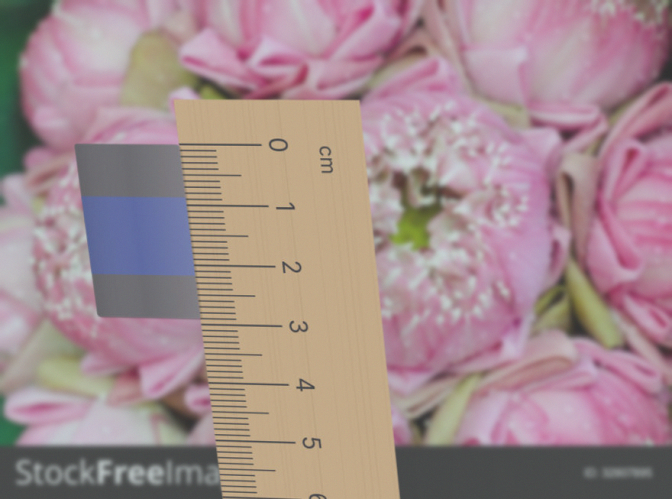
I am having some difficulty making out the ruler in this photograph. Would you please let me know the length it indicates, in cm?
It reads 2.9 cm
